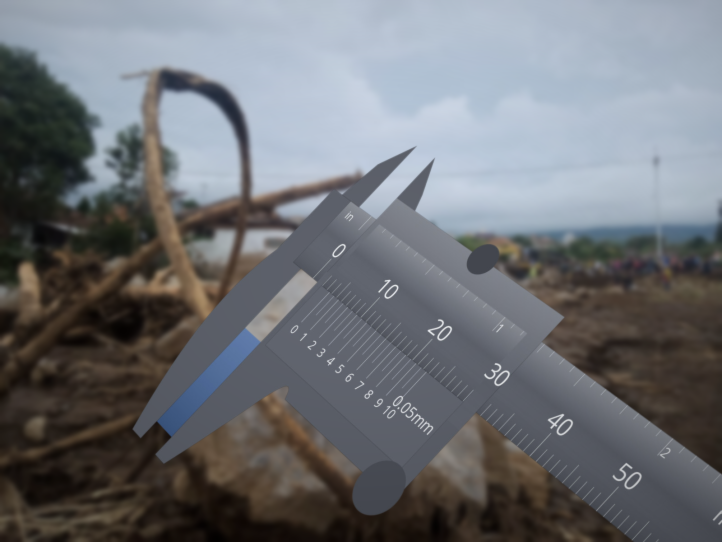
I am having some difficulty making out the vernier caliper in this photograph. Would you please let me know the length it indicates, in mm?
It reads 3.6 mm
